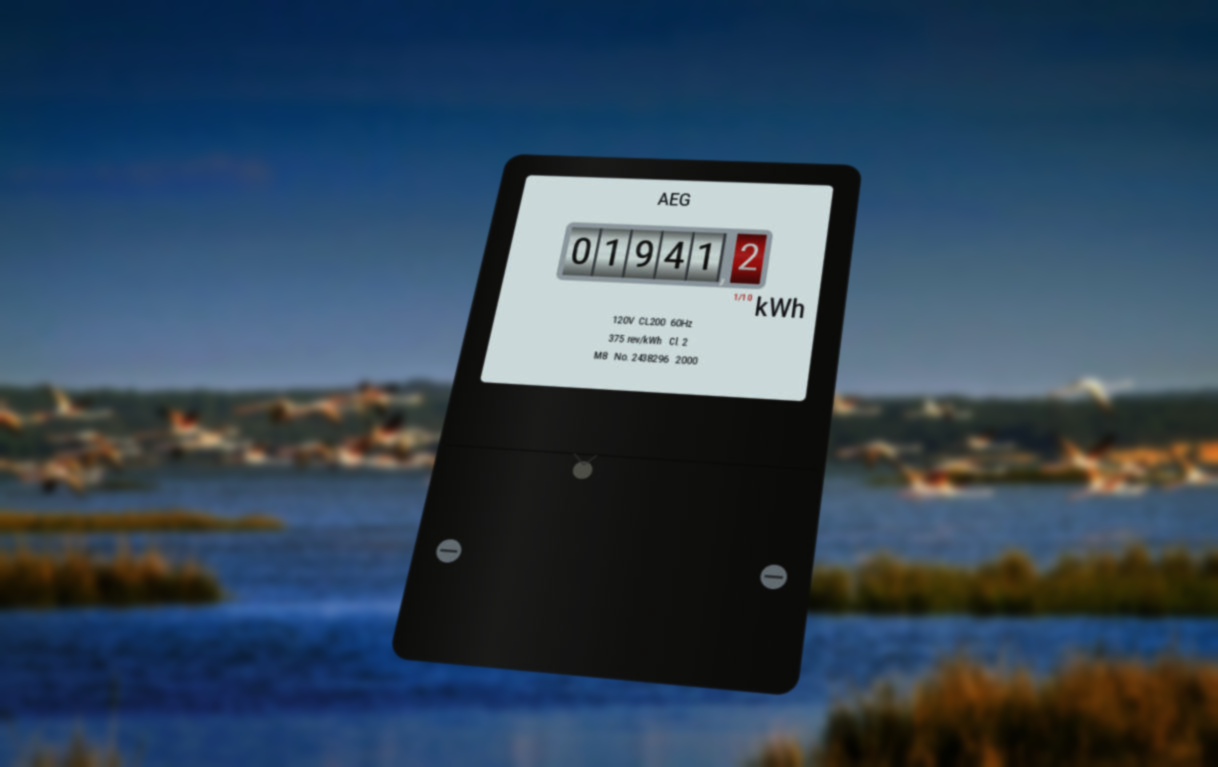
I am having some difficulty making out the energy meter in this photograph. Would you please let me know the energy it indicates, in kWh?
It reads 1941.2 kWh
